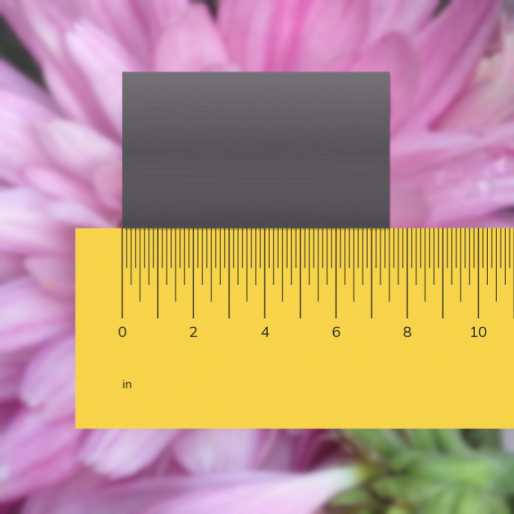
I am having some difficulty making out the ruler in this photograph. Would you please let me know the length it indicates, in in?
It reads 7.5 in
